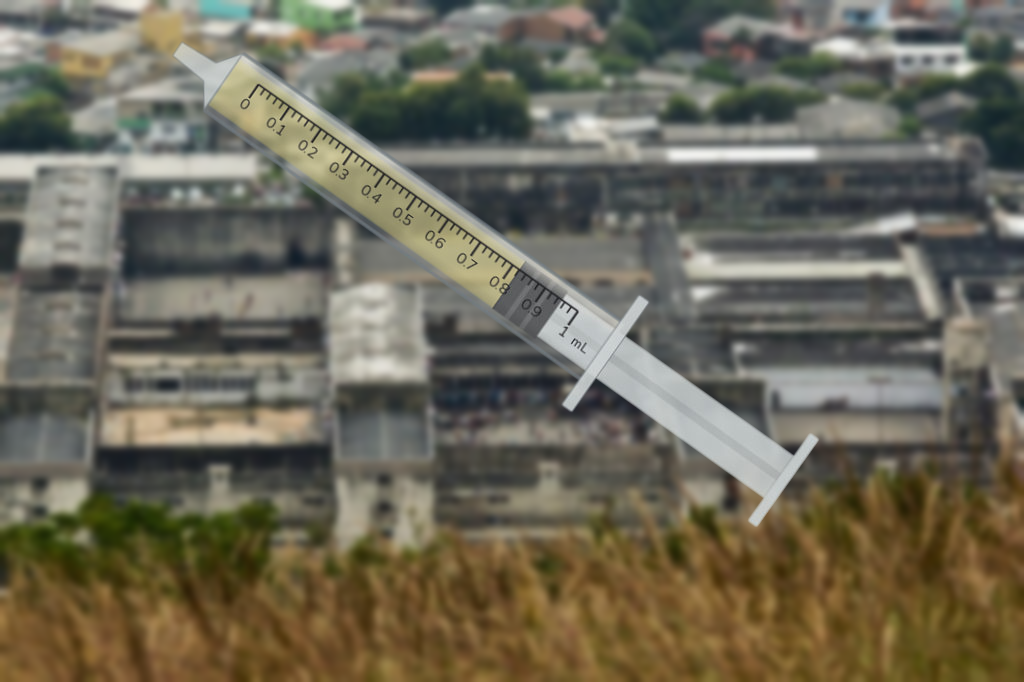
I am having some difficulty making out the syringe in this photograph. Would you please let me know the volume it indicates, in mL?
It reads 0.82 mL
